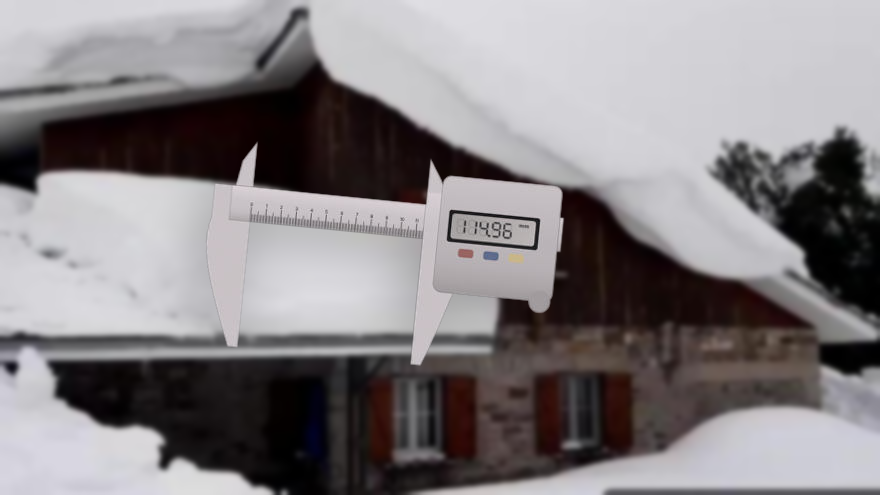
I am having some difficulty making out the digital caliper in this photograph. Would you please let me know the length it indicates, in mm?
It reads 114.96 mm
